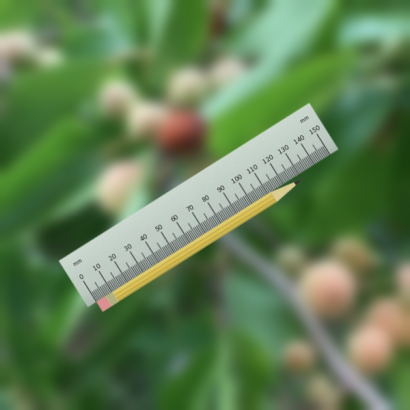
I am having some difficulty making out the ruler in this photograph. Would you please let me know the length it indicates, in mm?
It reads 130 mm
